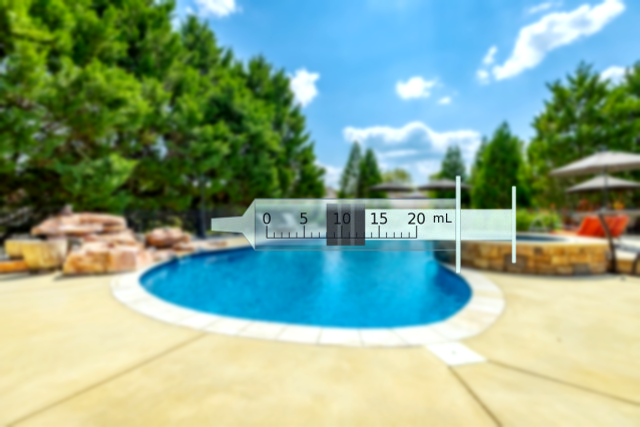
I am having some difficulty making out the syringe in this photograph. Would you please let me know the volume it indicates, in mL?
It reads 8 mL
